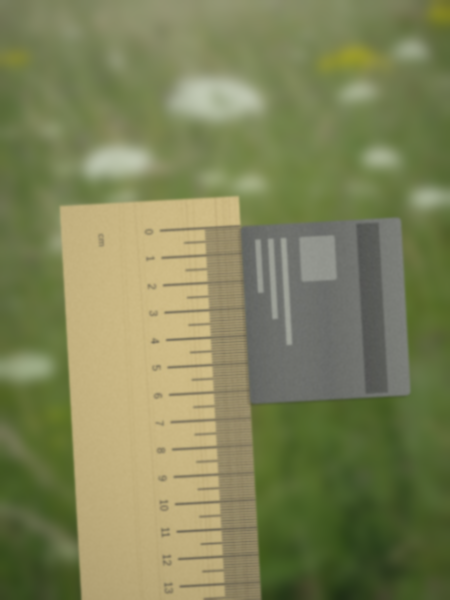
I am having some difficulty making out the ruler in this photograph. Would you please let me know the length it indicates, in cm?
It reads 6.5 cm
